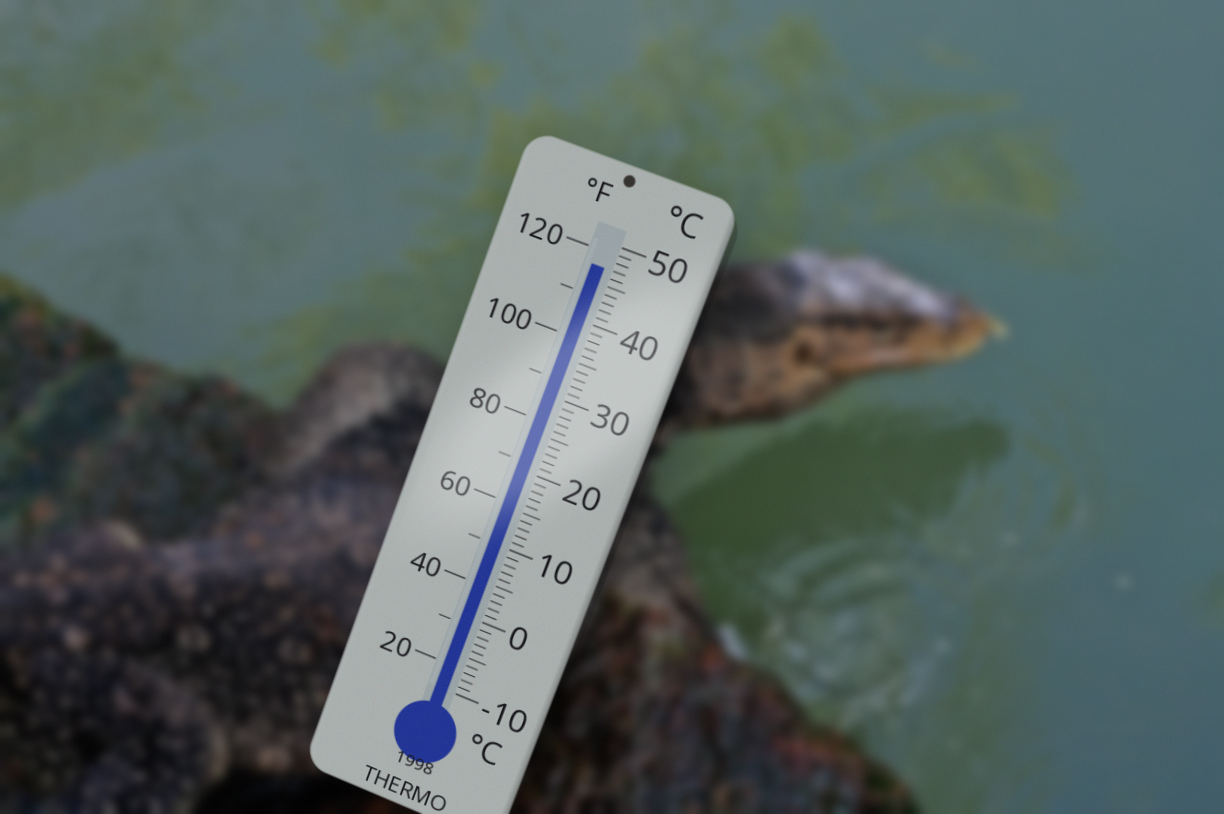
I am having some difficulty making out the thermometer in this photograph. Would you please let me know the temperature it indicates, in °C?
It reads 47 °C
